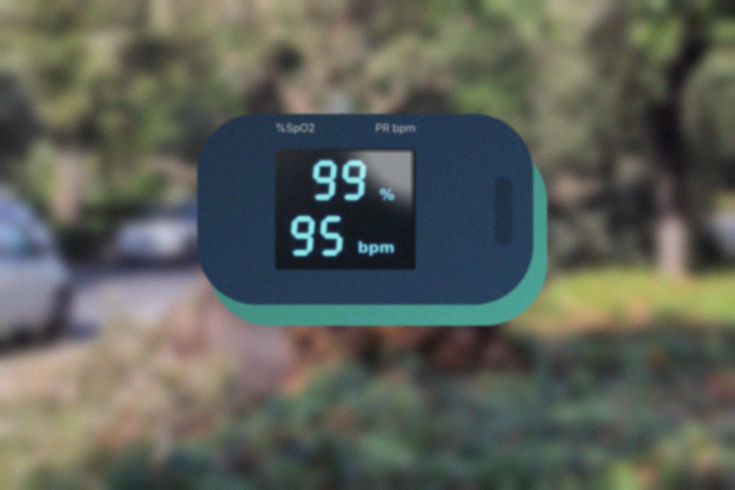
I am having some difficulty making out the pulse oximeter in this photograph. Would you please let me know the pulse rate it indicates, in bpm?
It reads 95 bpm
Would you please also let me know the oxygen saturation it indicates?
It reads 99 %
